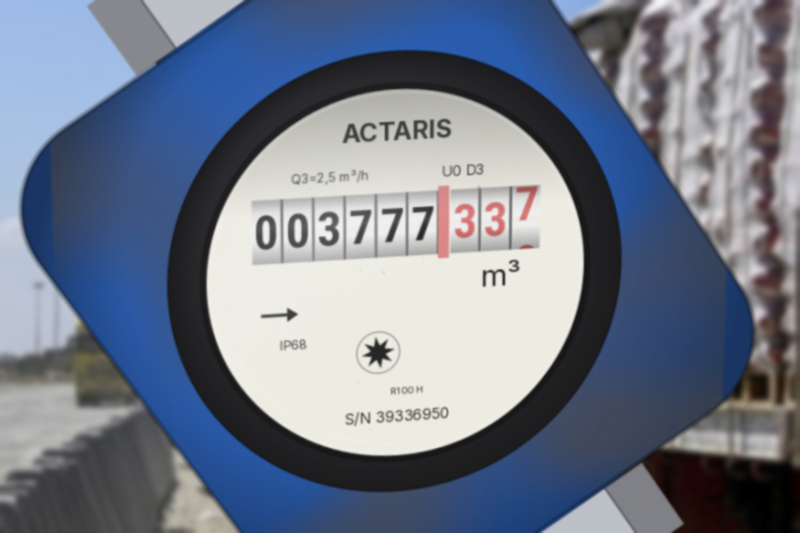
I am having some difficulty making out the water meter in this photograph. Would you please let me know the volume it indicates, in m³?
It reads 3777.337 m³
